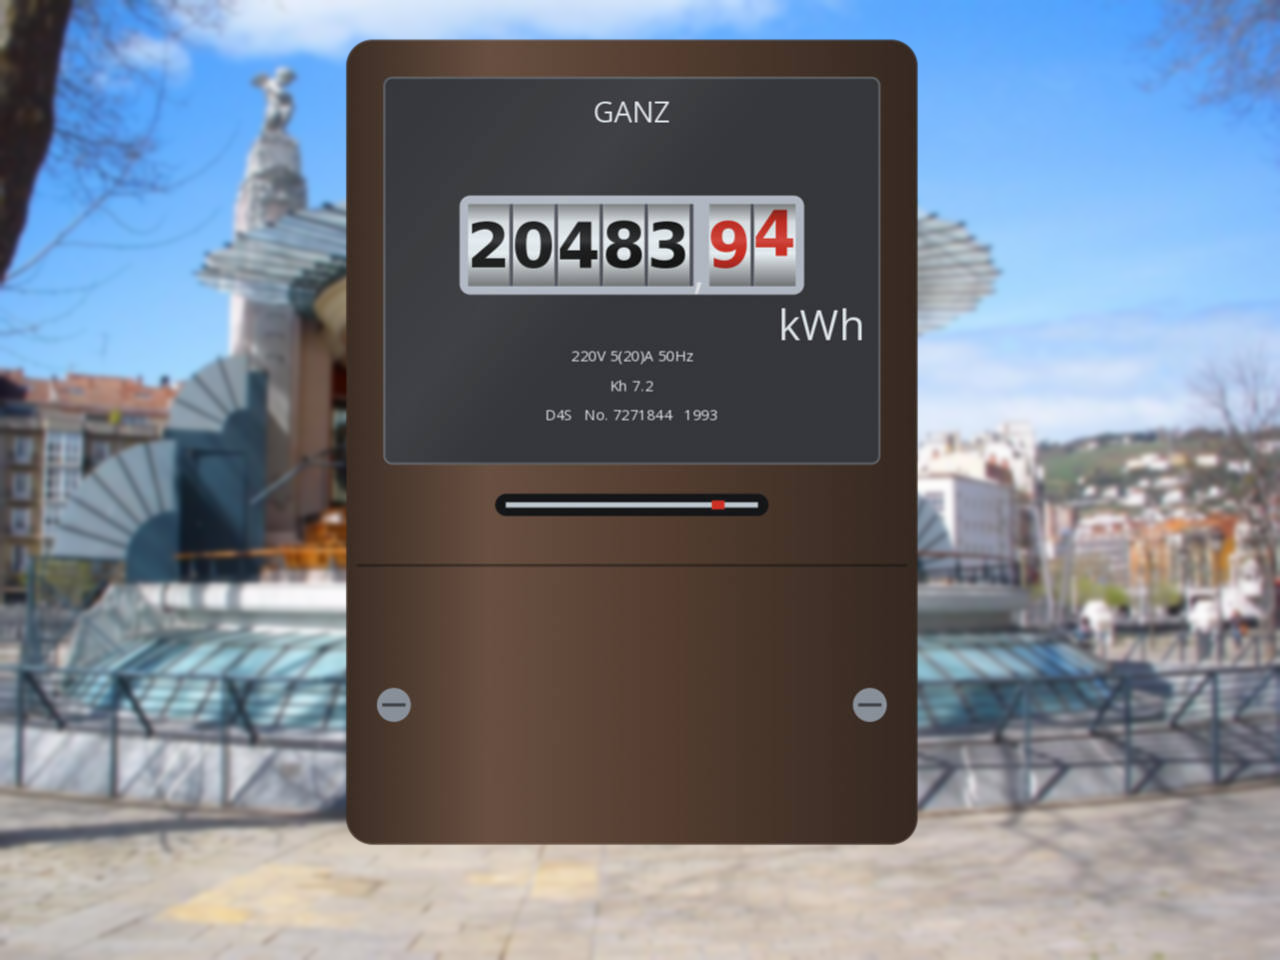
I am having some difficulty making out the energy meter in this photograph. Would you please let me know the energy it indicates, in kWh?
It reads 20483.94 kWh
